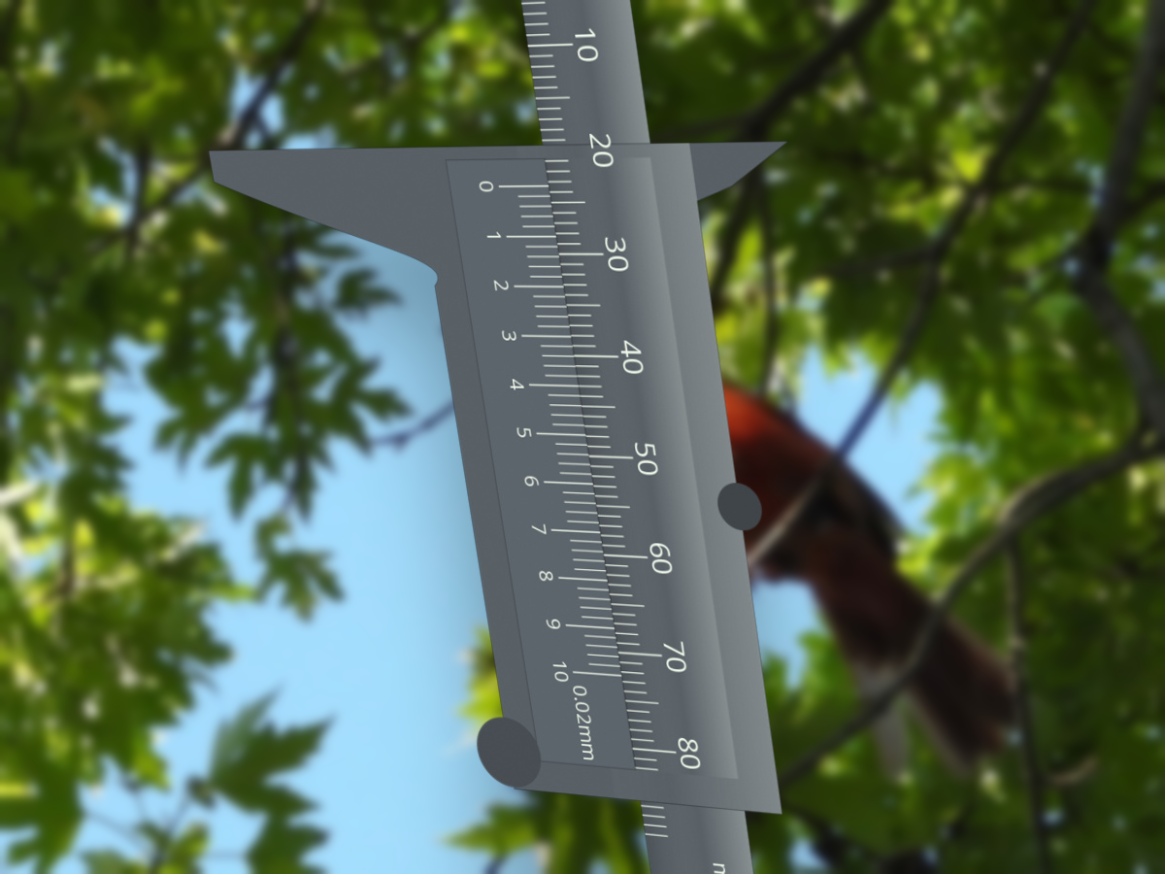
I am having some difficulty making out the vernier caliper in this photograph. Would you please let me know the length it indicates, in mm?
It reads 23.4 mm
